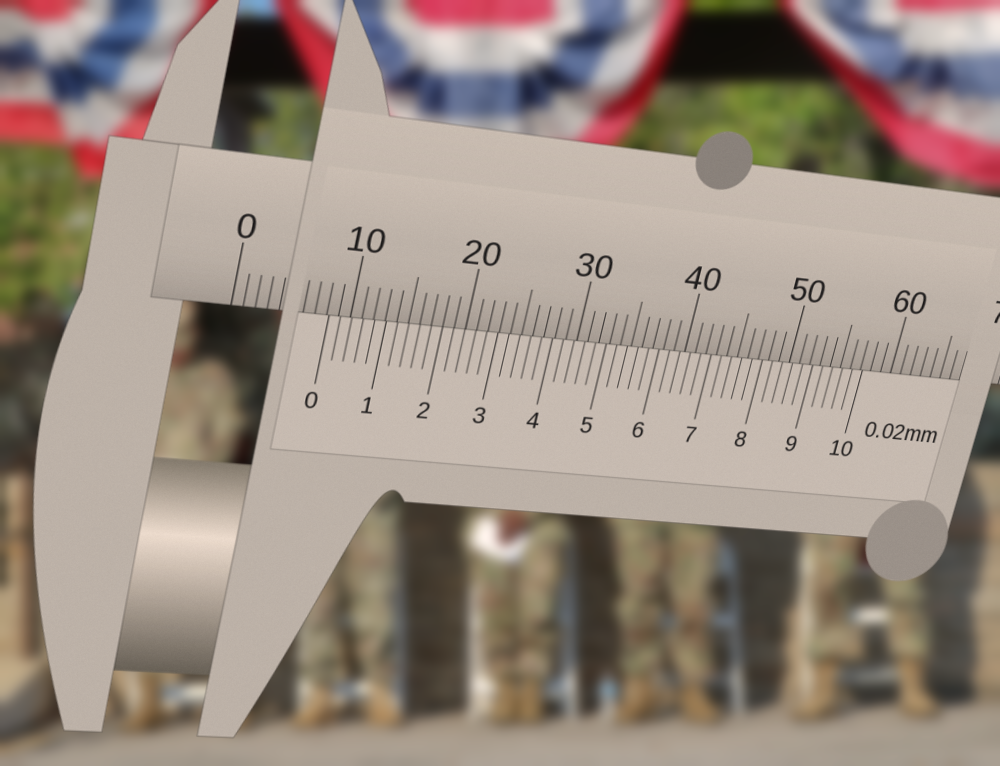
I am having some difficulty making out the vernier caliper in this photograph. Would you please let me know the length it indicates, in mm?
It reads 8.2 mm
